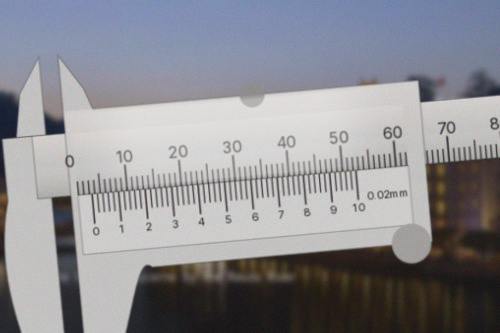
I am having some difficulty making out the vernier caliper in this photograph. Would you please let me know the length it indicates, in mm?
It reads 3.5 mm
